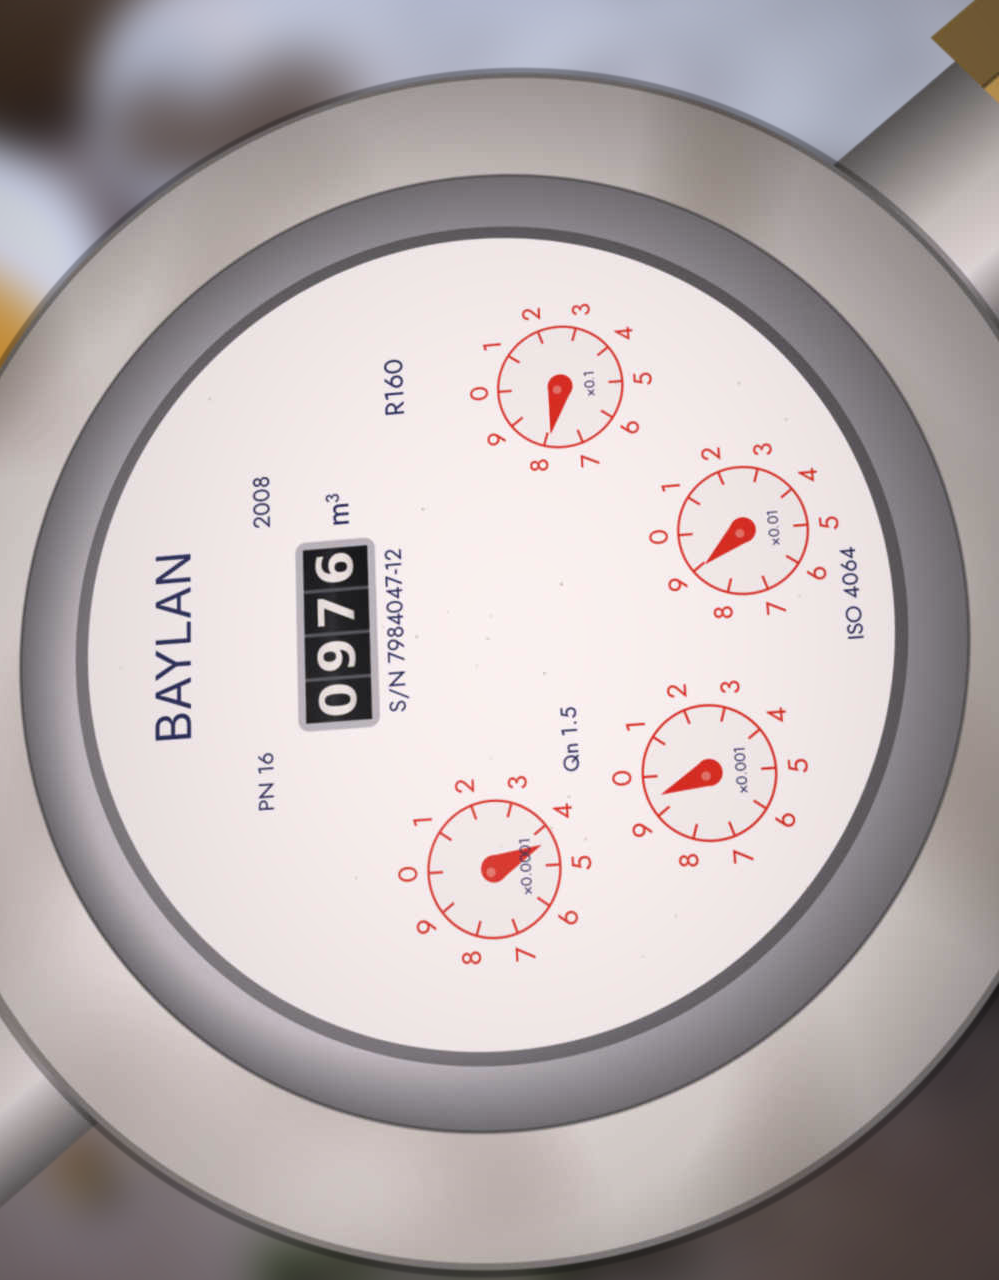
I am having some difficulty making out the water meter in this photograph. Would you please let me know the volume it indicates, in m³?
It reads 976.7894 m³
